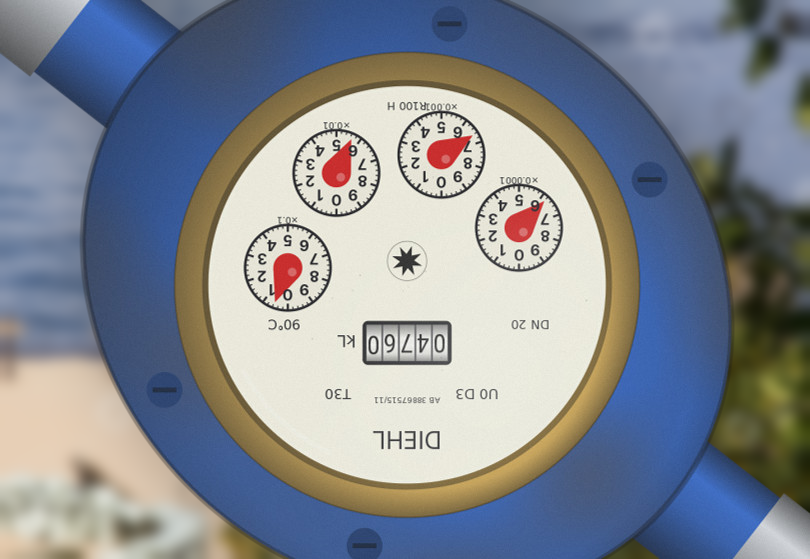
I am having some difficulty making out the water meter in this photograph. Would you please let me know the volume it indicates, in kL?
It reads 4760.0566 kL
